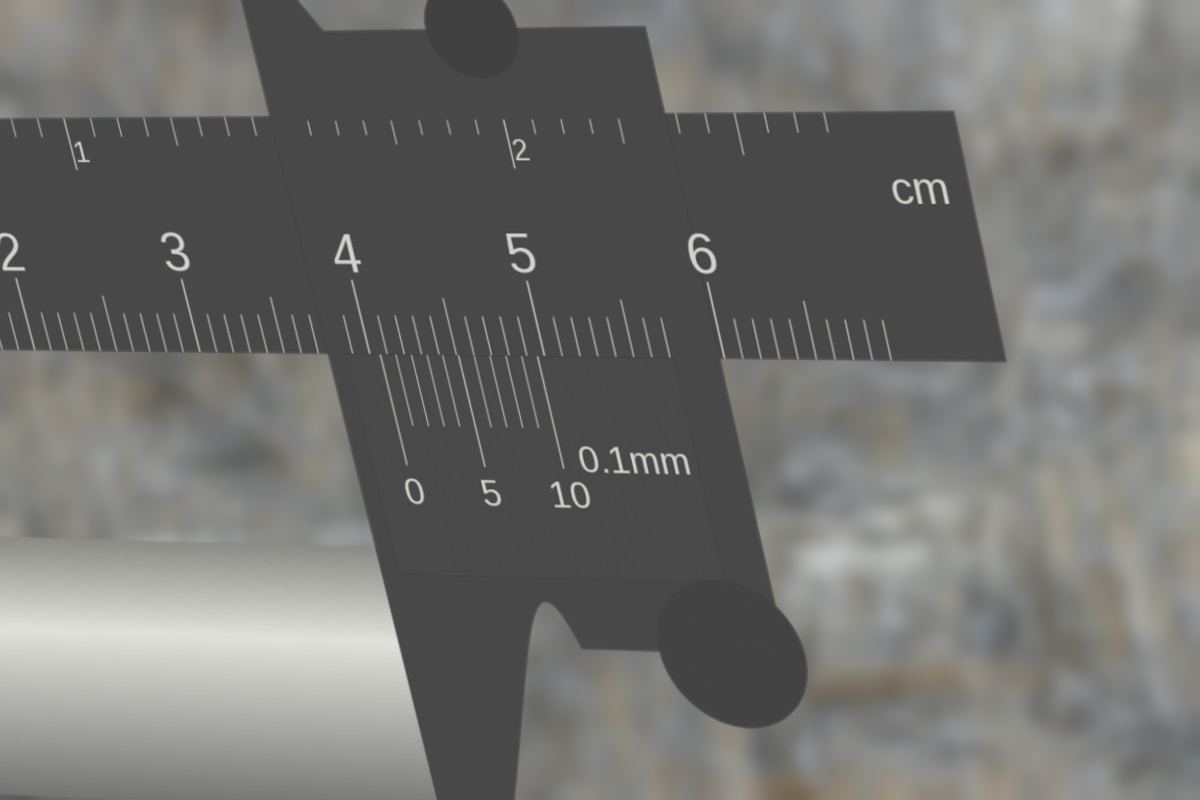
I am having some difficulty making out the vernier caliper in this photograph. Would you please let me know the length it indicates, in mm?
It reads 40.6 mm
